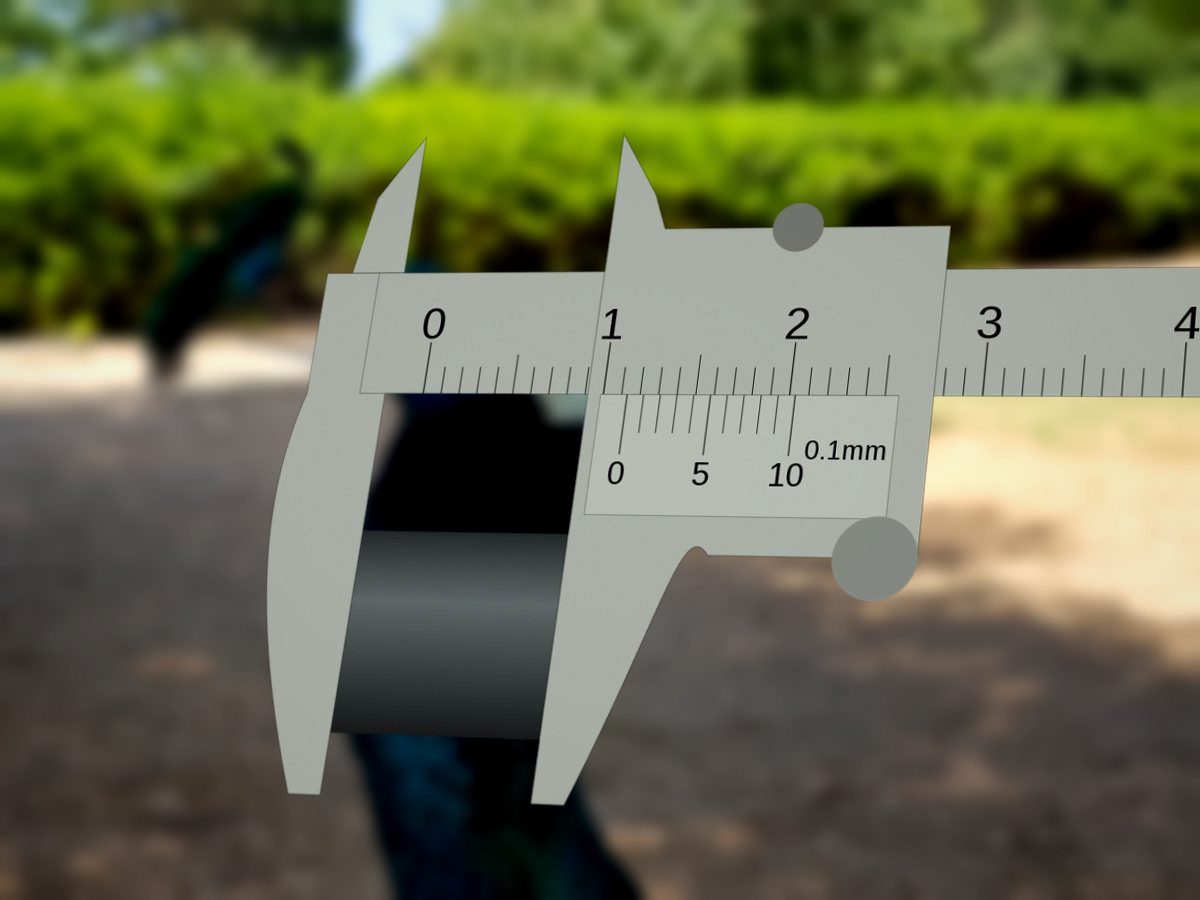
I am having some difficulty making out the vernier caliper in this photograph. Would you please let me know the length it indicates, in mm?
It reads 11.3 mm
